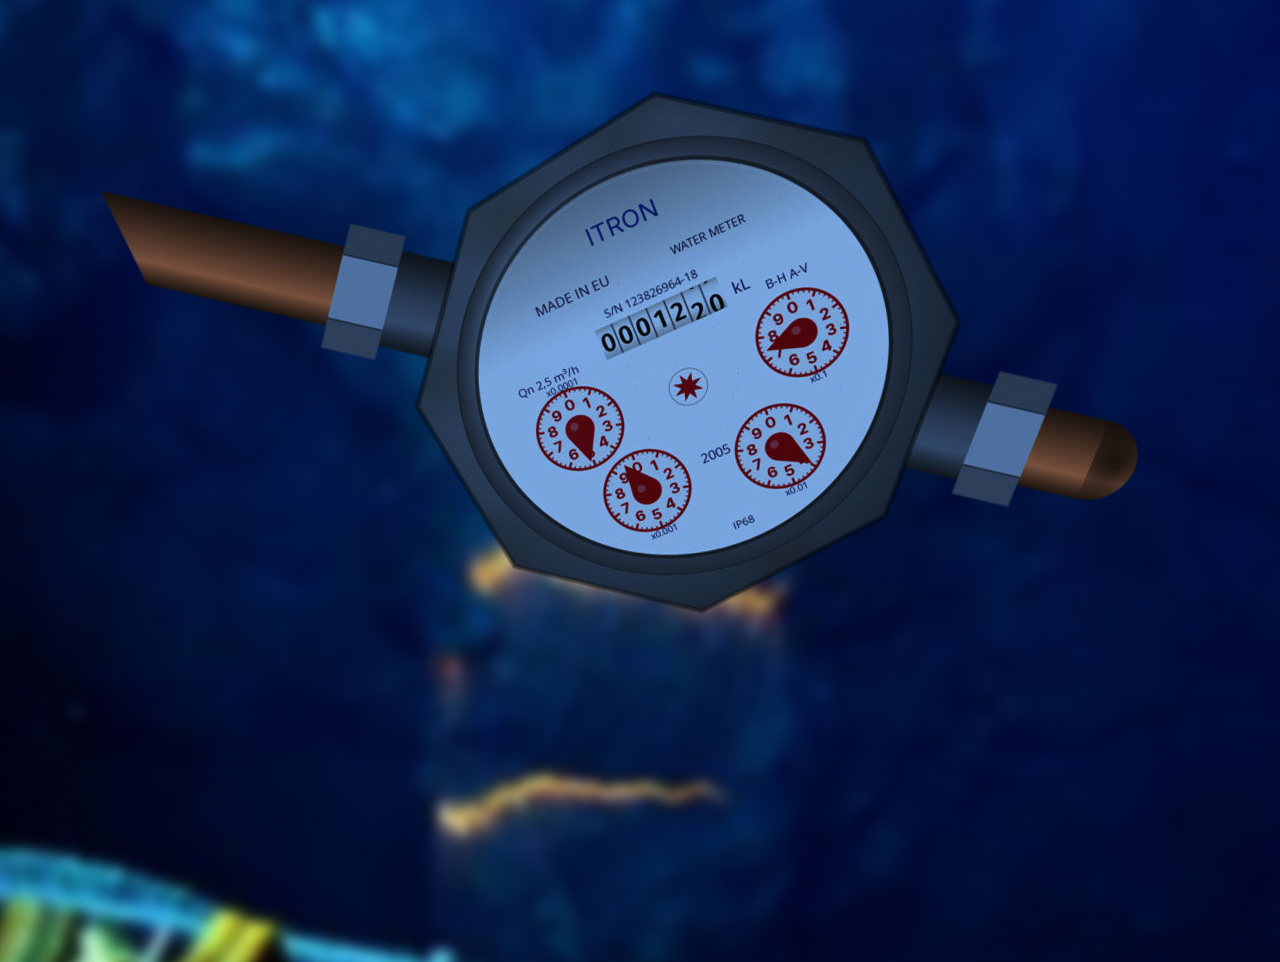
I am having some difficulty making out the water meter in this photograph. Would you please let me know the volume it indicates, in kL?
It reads 1219.7395 kL
